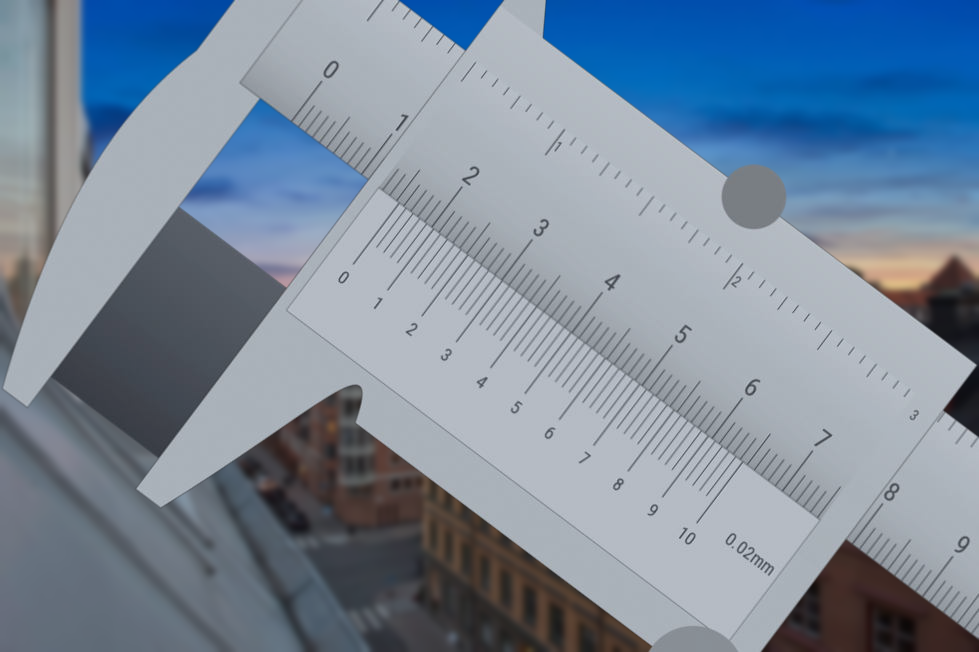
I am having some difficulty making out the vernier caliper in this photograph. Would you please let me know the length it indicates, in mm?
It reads 15.4 mm
